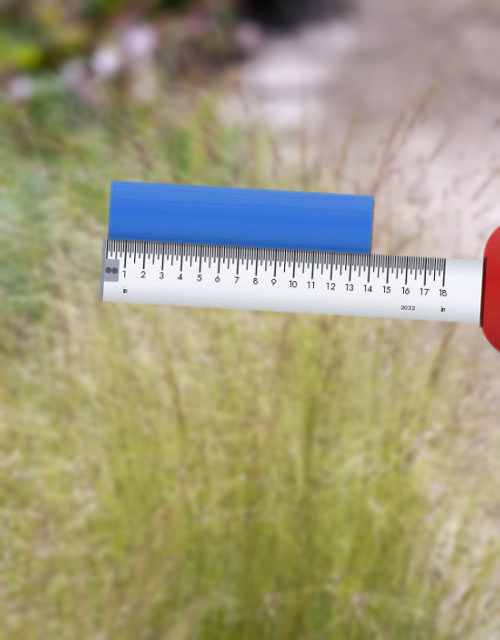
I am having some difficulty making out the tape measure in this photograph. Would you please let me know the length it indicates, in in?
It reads 14 in
